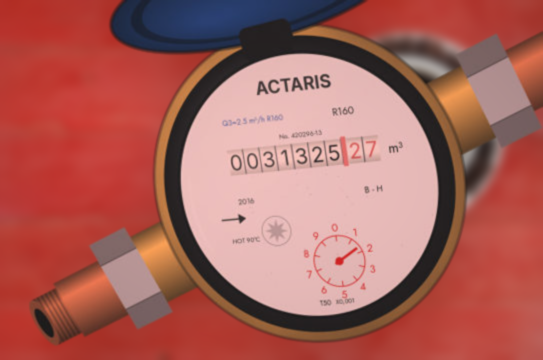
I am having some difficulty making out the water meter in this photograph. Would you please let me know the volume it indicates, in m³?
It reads 31325.271 m³
